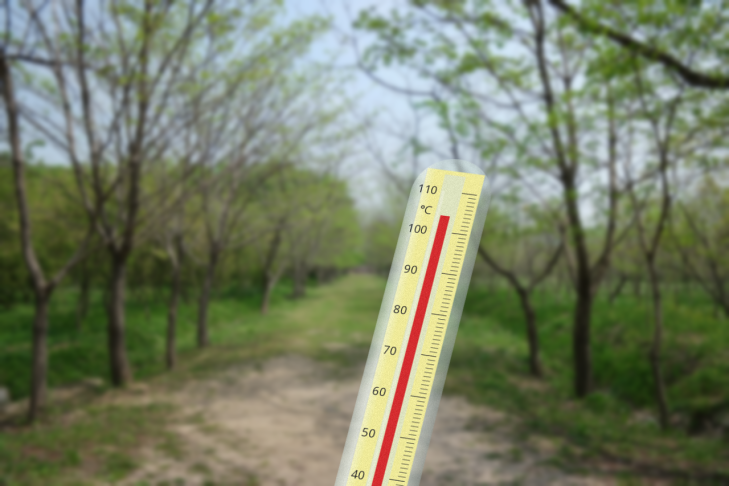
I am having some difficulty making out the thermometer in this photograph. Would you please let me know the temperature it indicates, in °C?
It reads 104 °C
